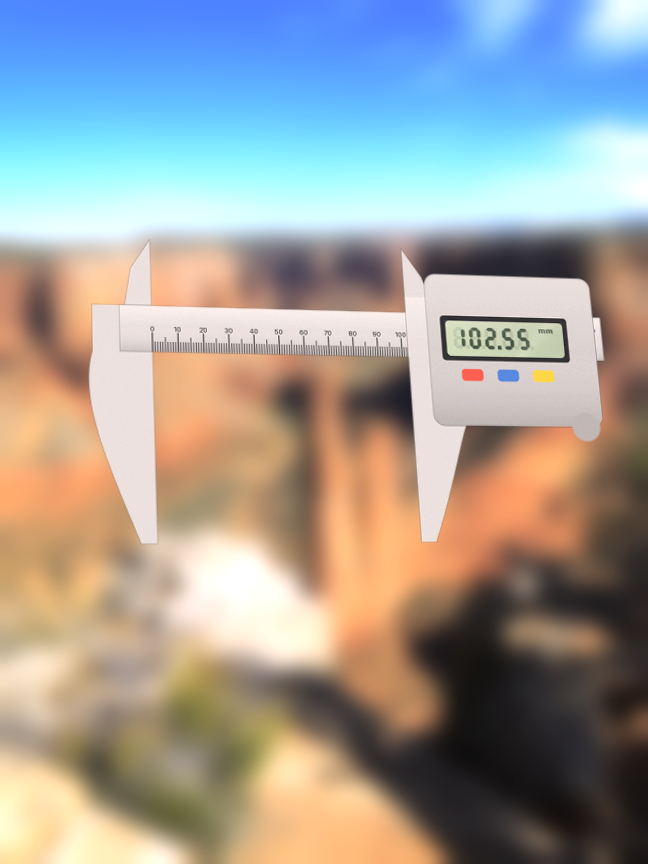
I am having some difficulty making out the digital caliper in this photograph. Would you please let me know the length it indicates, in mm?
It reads 102.55 mm
